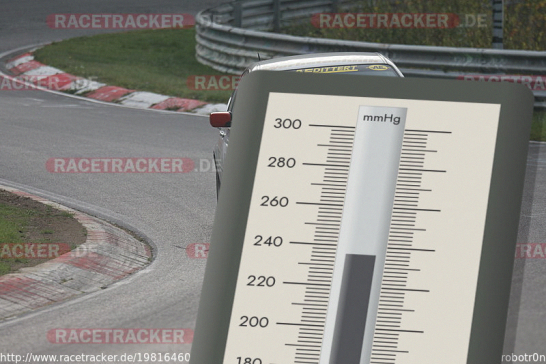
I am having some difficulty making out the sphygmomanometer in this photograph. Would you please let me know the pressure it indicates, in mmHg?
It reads 236 mmHg
